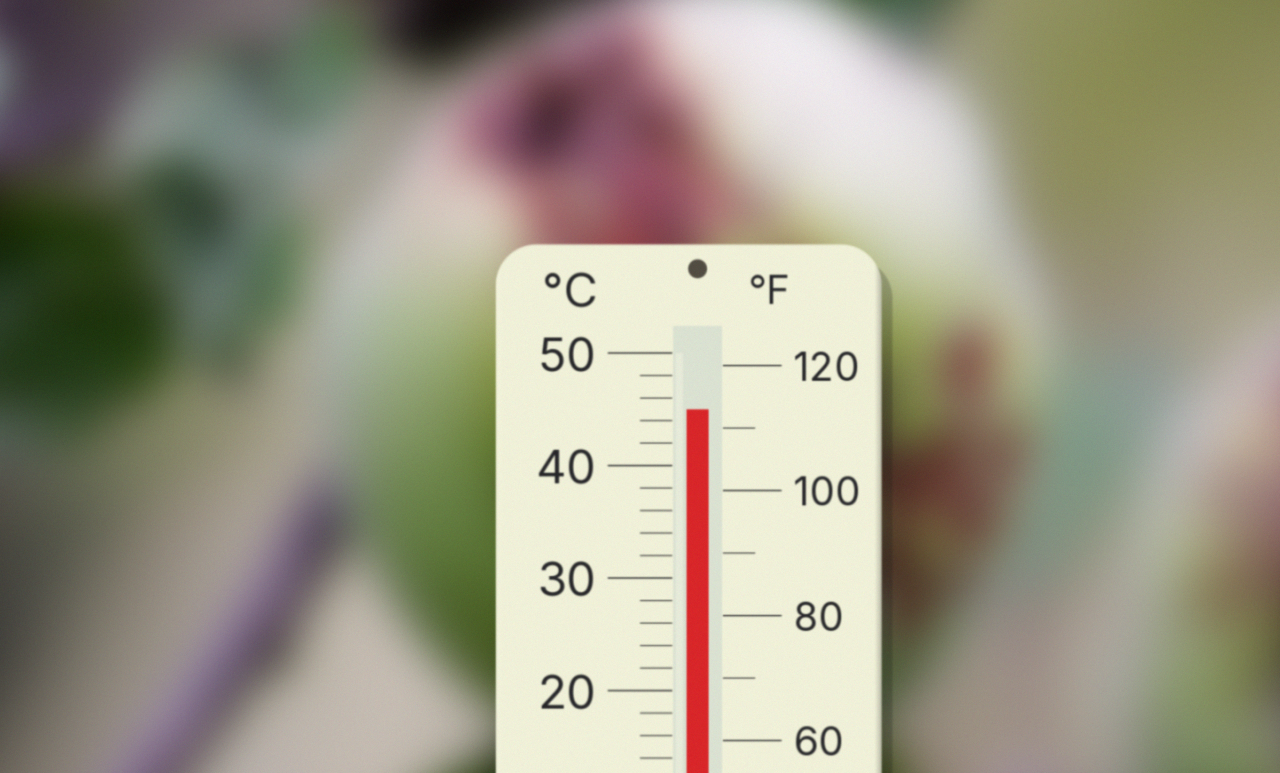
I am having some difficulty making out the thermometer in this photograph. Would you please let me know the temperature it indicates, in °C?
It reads 45 °C
